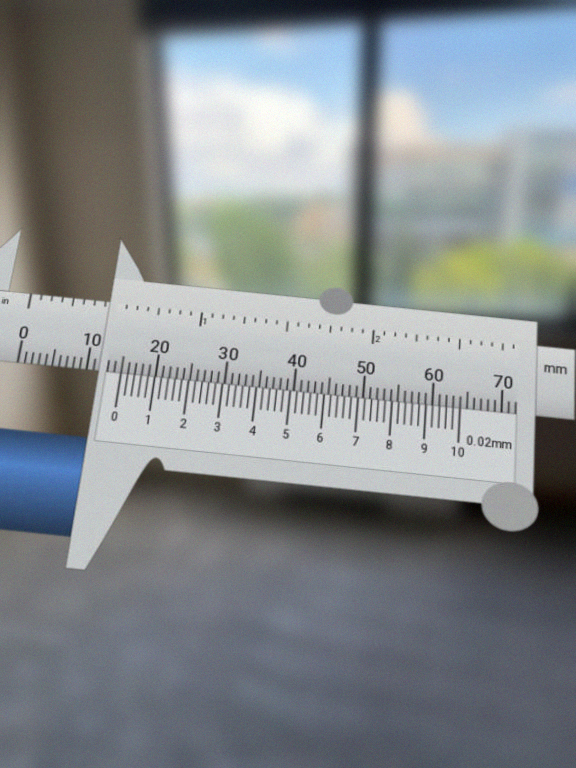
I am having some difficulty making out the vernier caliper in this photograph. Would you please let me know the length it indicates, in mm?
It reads 15.0 mm
